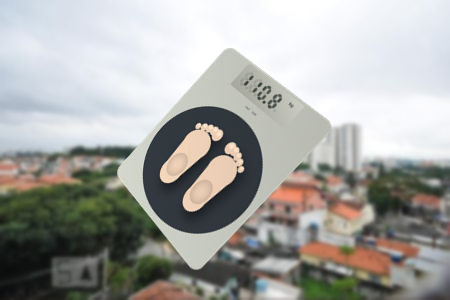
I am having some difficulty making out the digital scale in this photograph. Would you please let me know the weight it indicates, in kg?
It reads 110.8 kg
